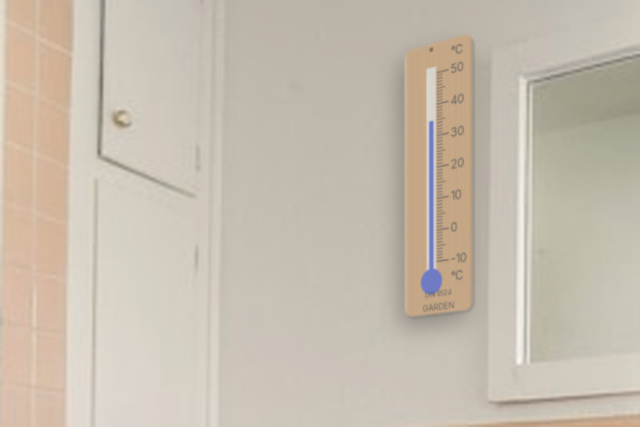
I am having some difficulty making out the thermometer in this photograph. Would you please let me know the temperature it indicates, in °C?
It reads 35 °C
